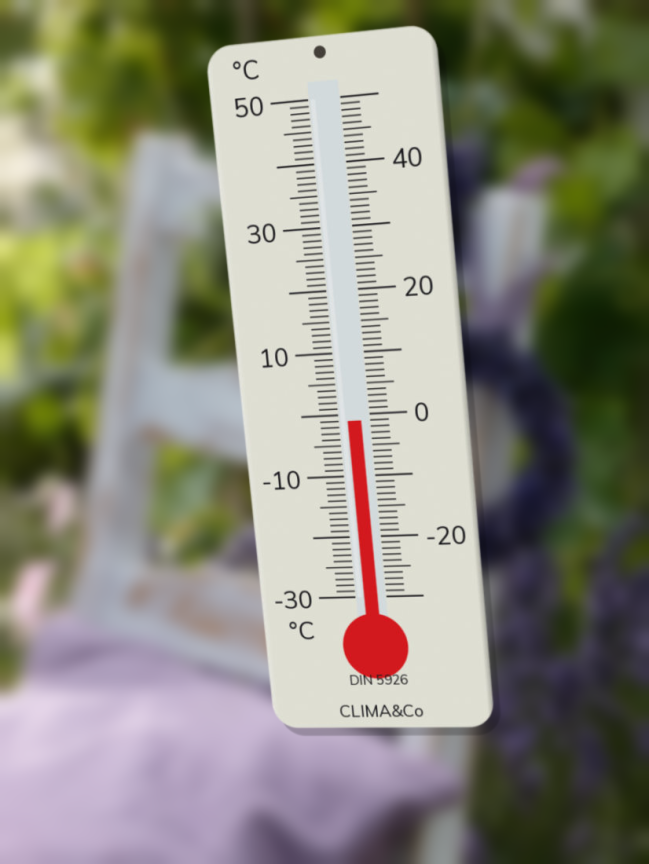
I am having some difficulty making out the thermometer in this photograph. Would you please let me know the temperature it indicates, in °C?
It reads -1 °C
